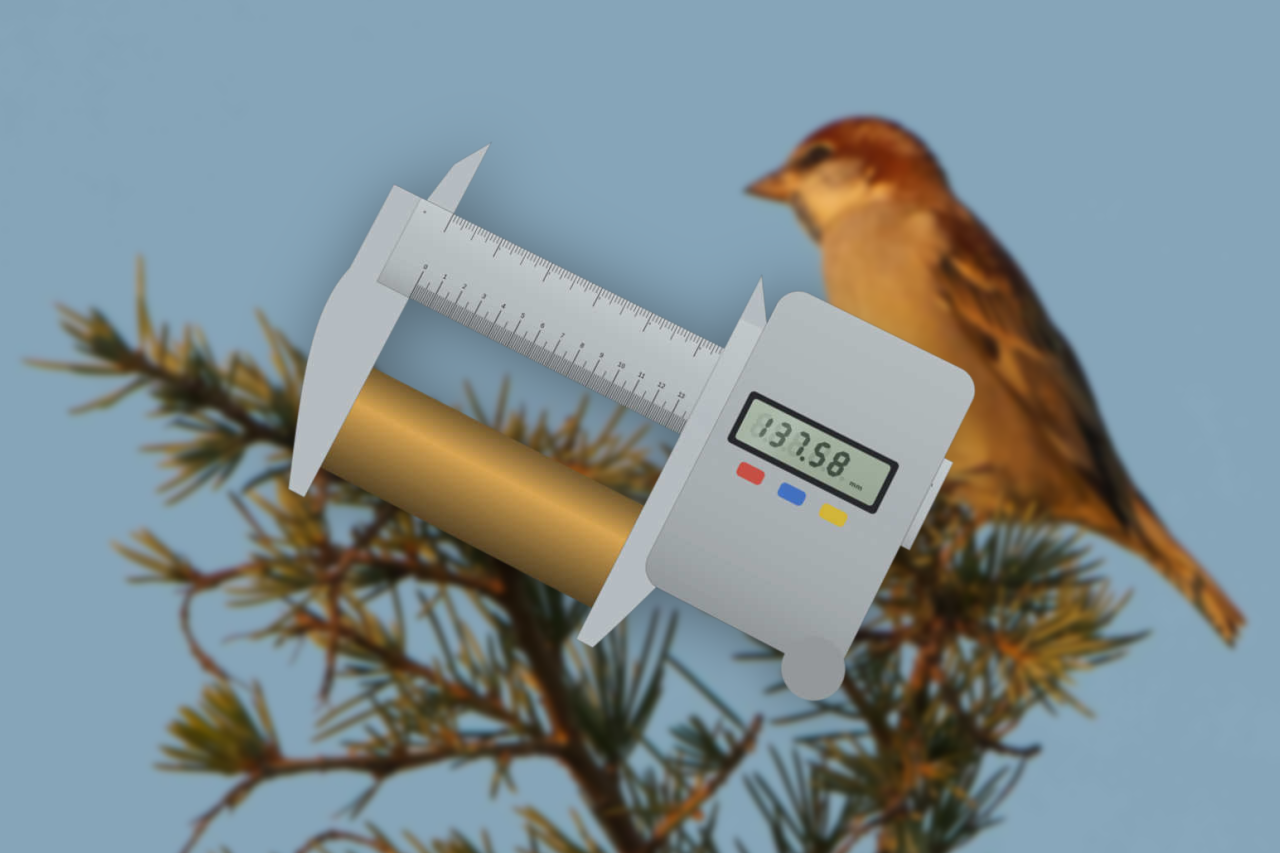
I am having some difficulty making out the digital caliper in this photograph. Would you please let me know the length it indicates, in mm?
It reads 137.58 mm
